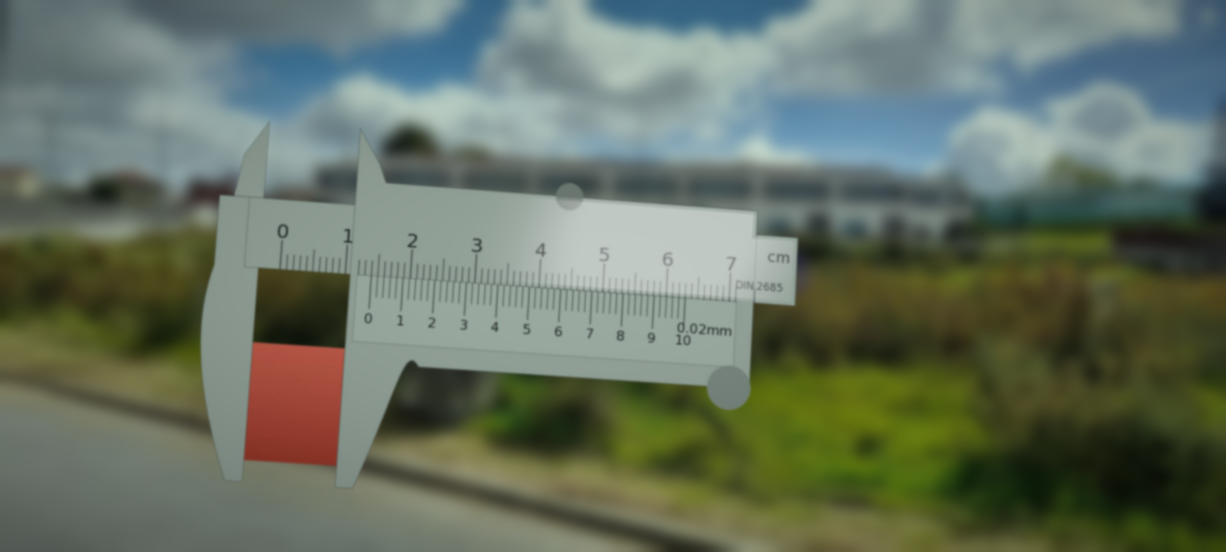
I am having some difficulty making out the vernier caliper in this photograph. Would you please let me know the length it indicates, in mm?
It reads 14.0 mm
